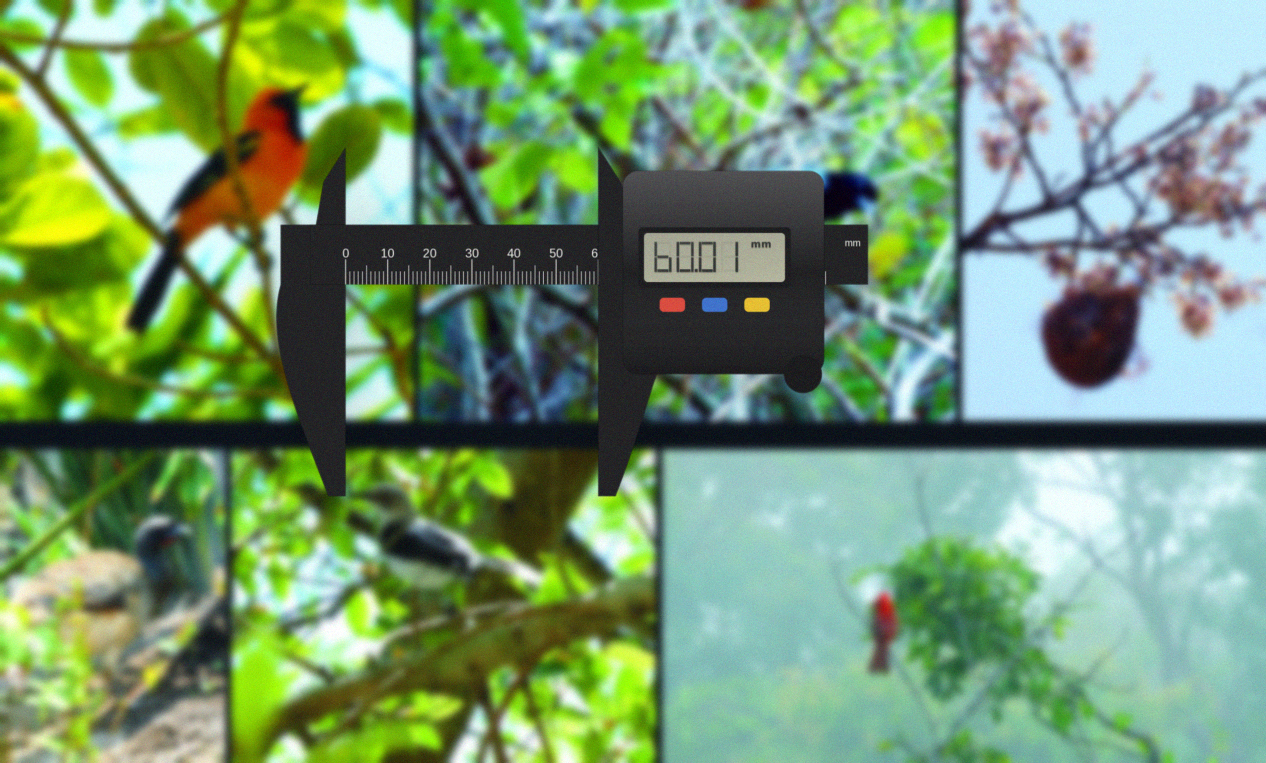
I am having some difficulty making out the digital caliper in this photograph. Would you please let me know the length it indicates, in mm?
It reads 60.01 mm
